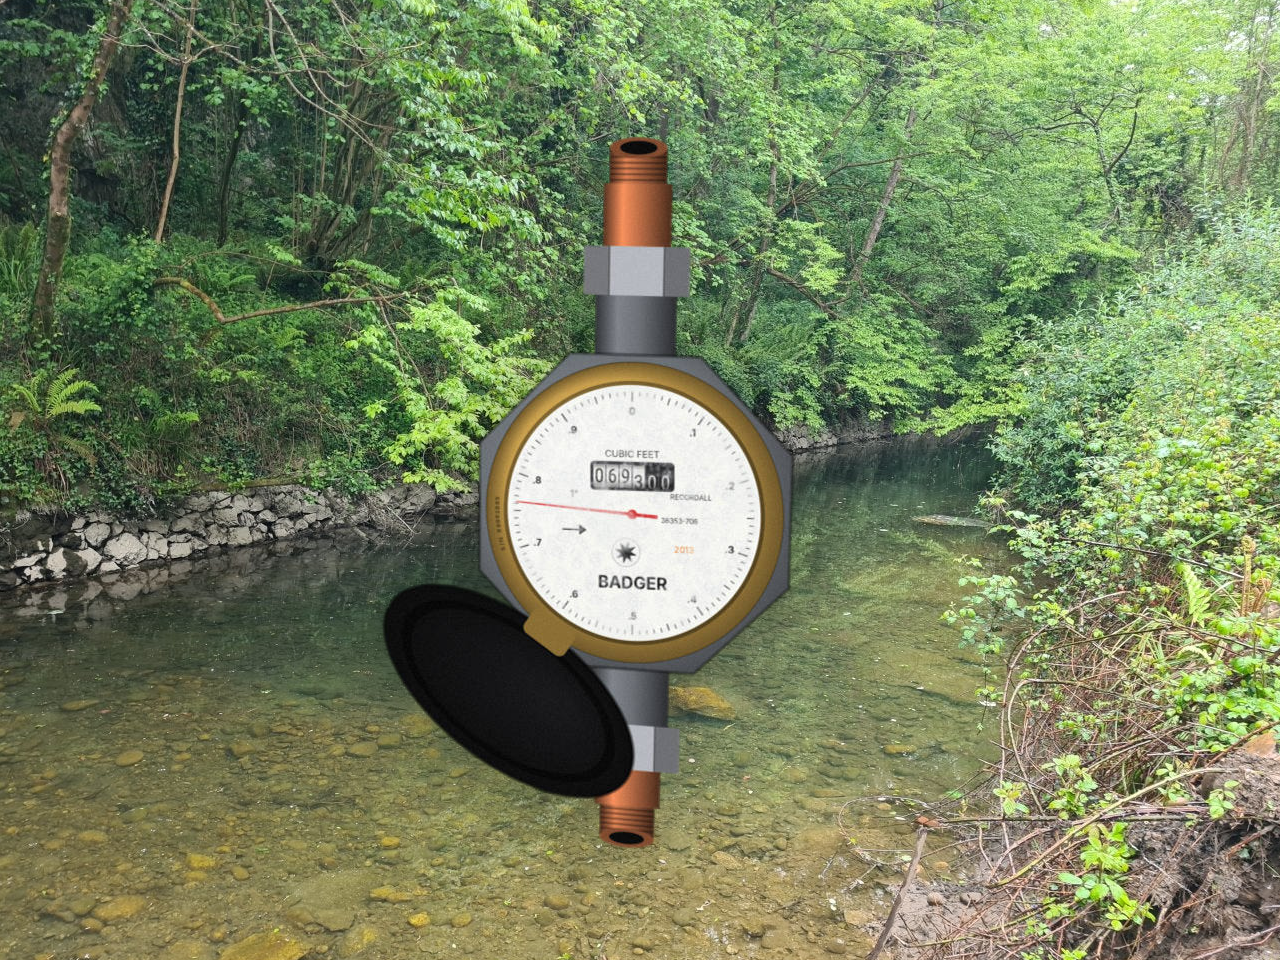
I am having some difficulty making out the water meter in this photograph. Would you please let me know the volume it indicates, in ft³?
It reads 69299.76 ft³
